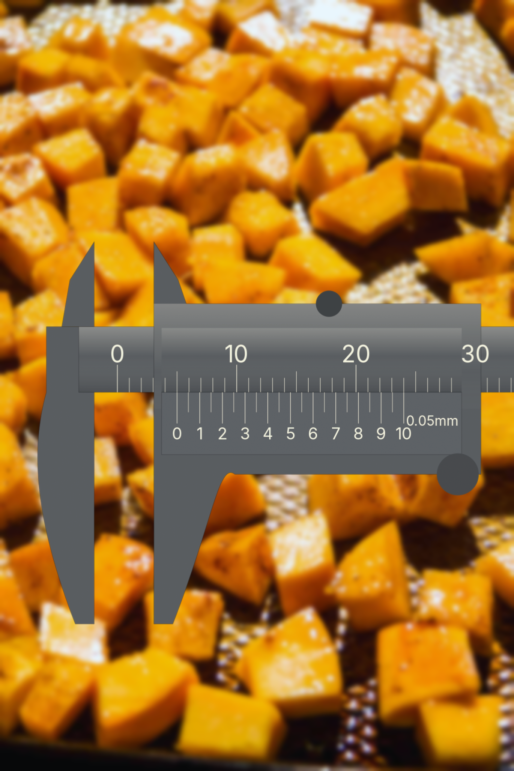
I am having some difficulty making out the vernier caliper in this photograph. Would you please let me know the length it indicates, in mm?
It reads 5.0 mm
